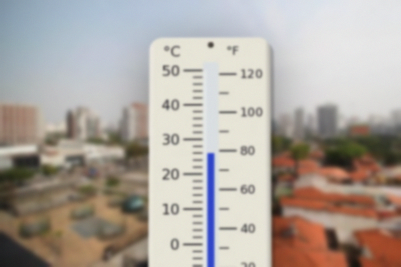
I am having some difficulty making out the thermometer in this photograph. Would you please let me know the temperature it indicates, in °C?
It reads 26 °C
